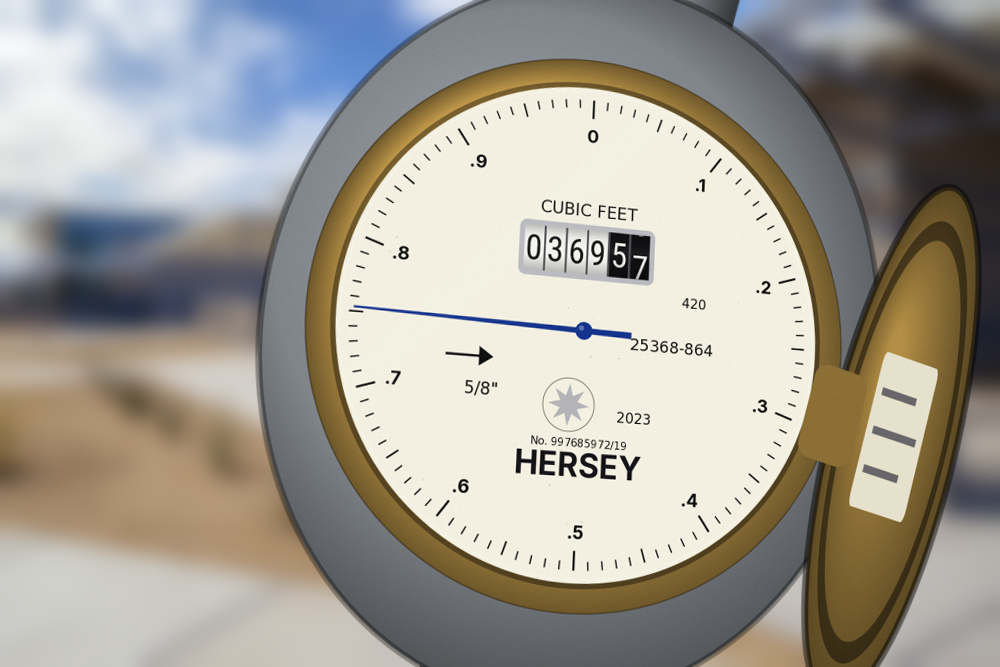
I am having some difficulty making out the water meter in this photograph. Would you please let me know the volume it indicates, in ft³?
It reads 36956.75 ft³
